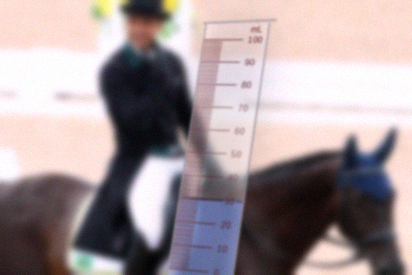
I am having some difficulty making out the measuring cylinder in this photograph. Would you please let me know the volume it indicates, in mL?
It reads 30 mL
